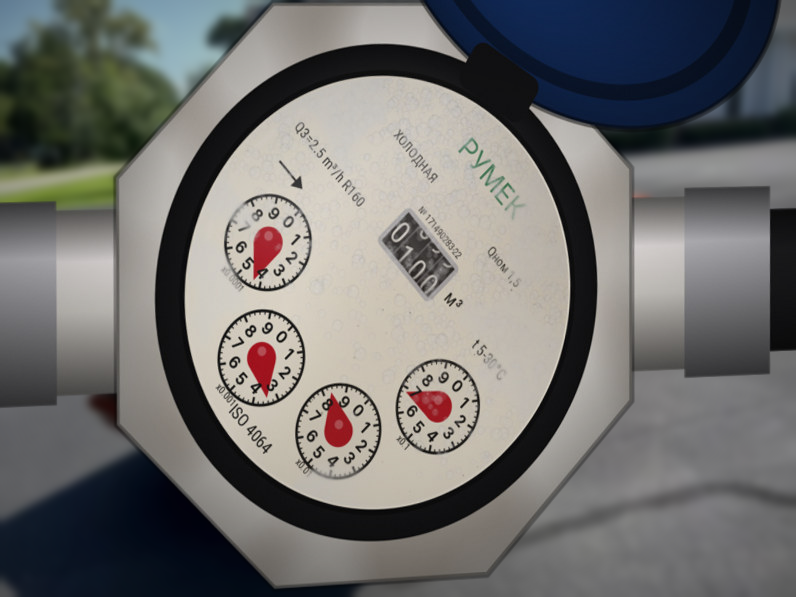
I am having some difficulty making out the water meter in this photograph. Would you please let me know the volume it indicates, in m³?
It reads 99.6834 m³
